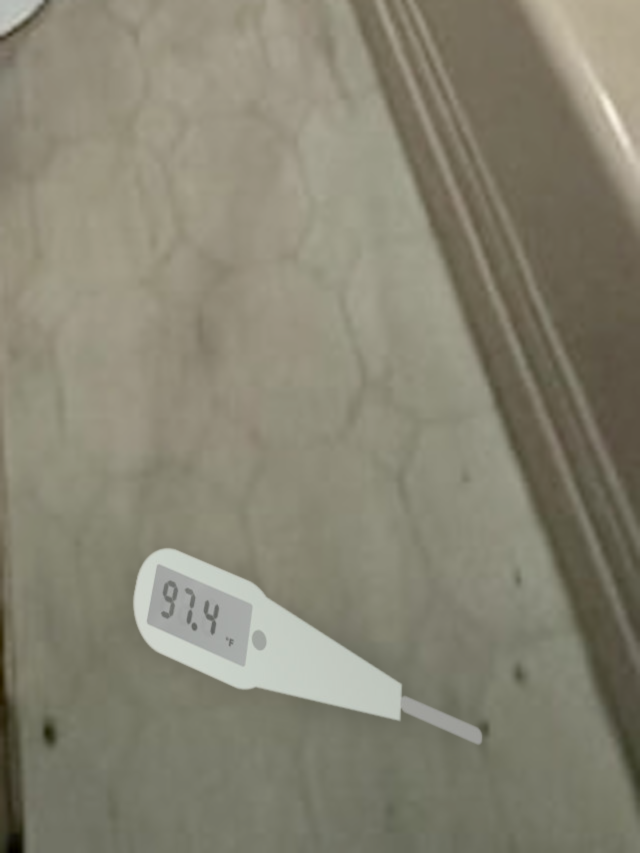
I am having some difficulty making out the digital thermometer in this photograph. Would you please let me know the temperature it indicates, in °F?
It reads 97.4 °F
